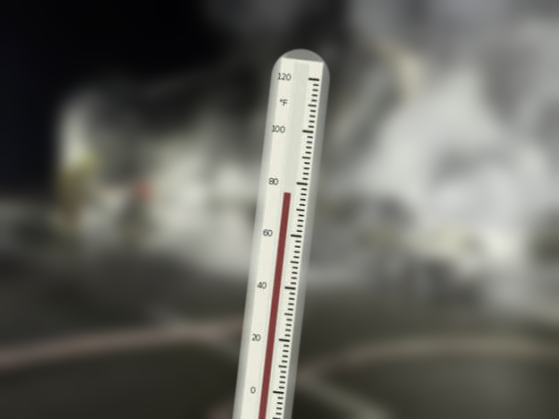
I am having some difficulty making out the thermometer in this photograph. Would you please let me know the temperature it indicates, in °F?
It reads 76 °F
